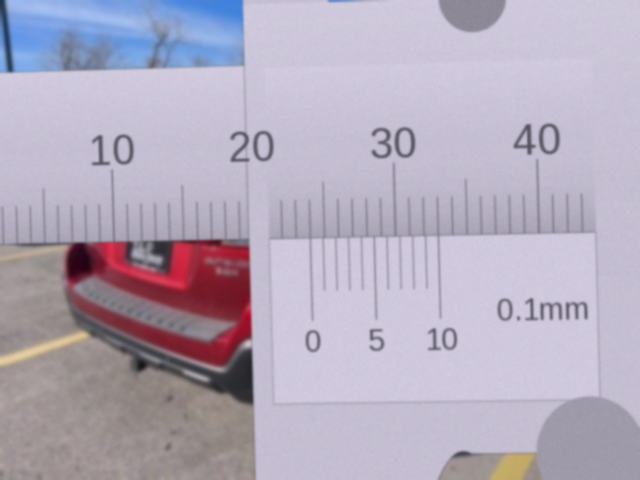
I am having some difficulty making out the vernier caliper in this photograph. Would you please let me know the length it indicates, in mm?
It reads 24.0 mm
